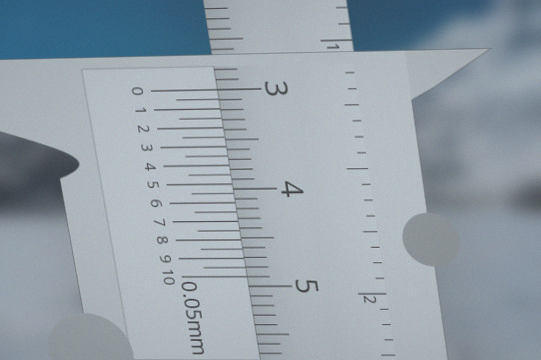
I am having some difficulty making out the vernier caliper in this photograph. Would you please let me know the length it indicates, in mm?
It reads 30.0 mm
